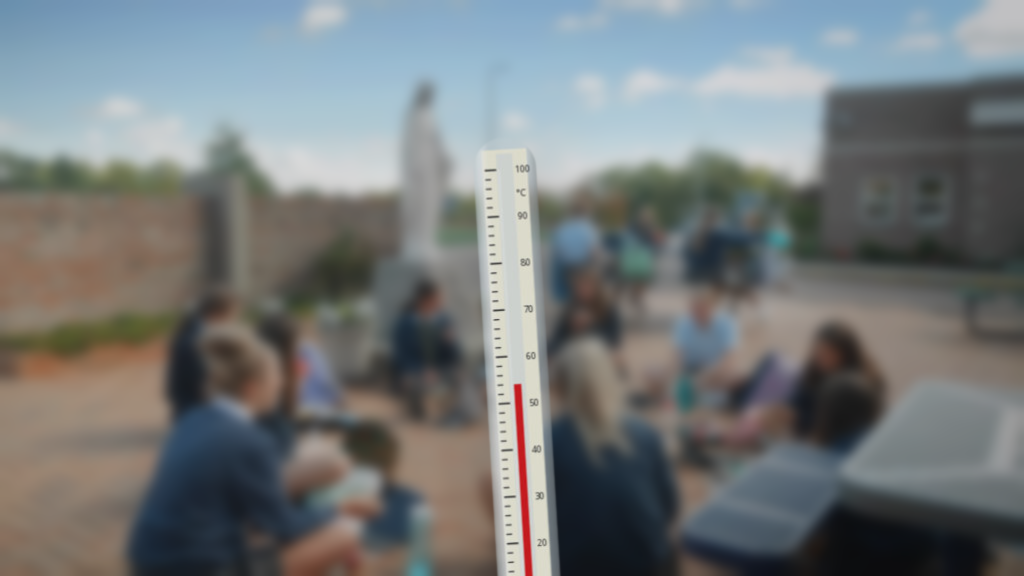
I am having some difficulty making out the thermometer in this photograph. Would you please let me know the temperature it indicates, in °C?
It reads 54 °C
